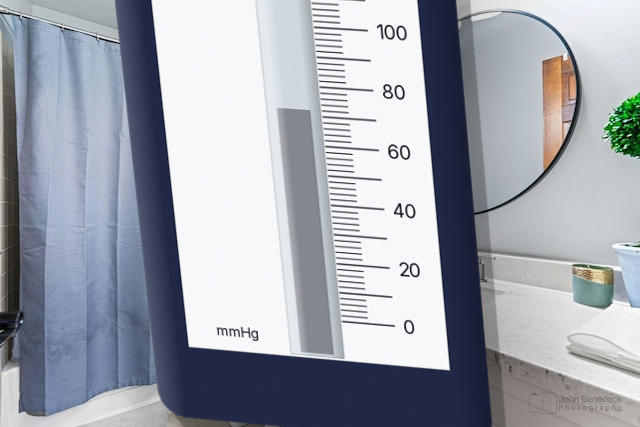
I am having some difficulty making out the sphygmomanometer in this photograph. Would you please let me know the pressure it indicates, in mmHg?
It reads 72 mmHg
